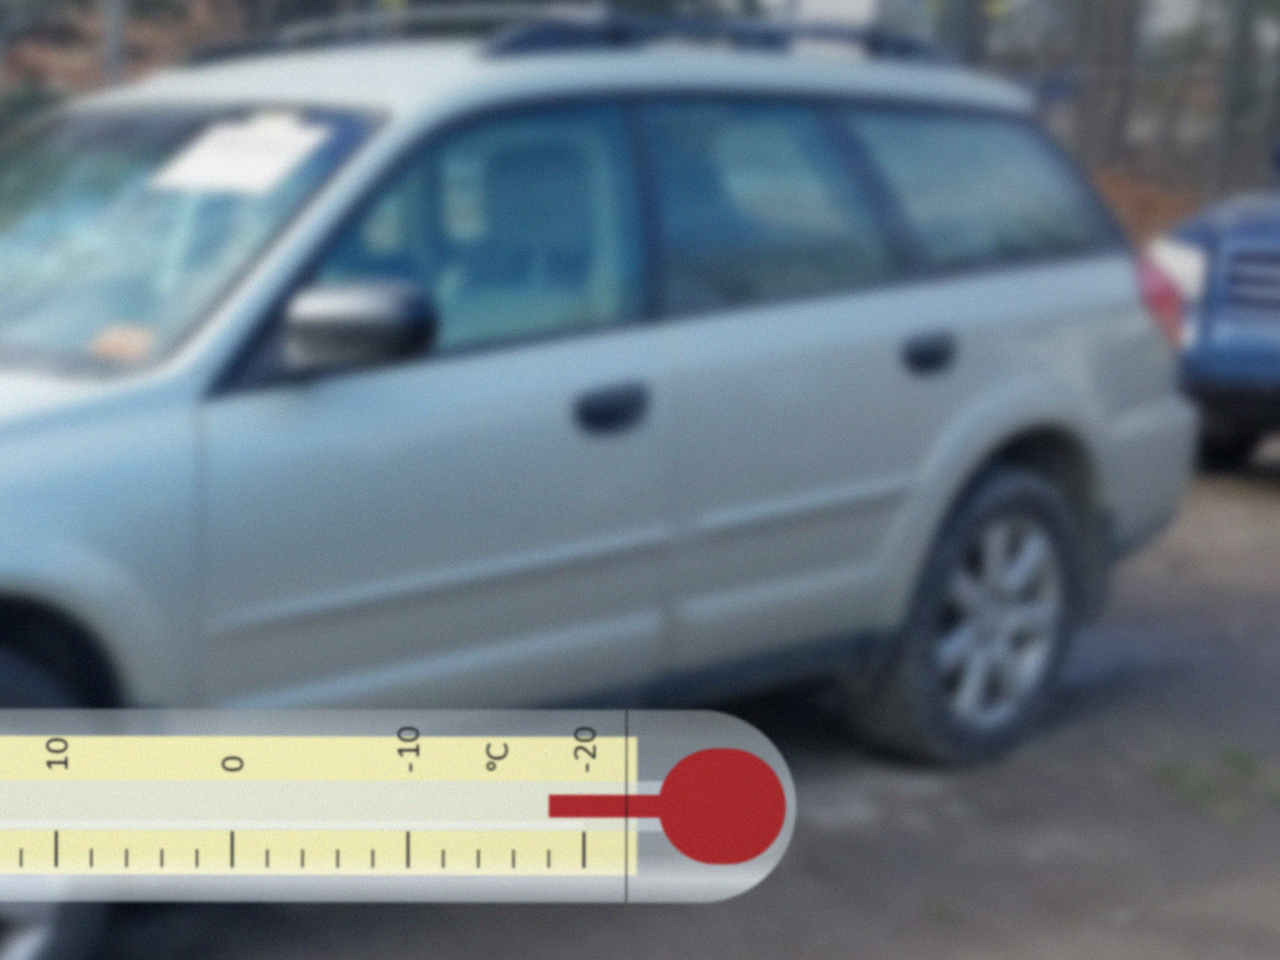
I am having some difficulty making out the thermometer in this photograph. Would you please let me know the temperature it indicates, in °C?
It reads -18 °C
